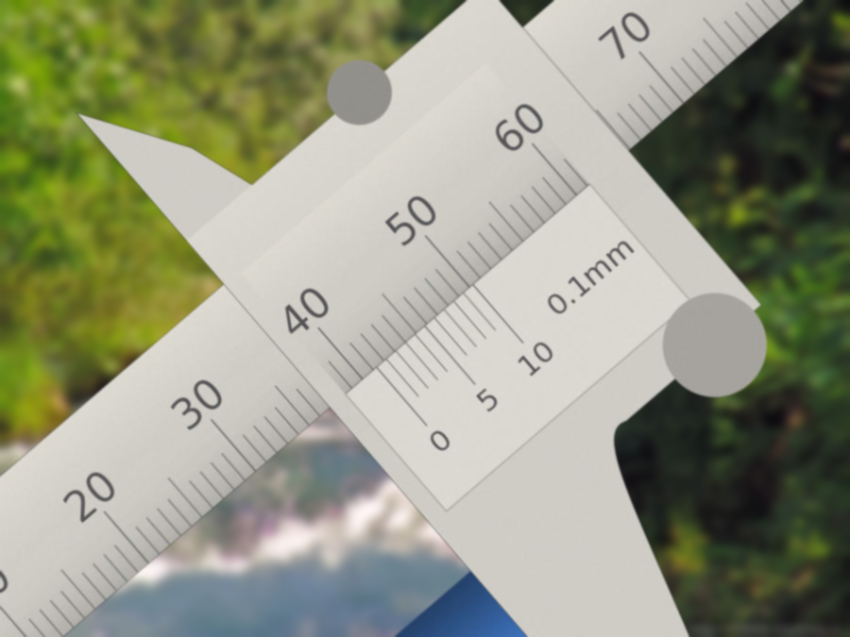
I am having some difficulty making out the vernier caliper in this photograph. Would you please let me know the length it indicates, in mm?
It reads 41.3 mm
